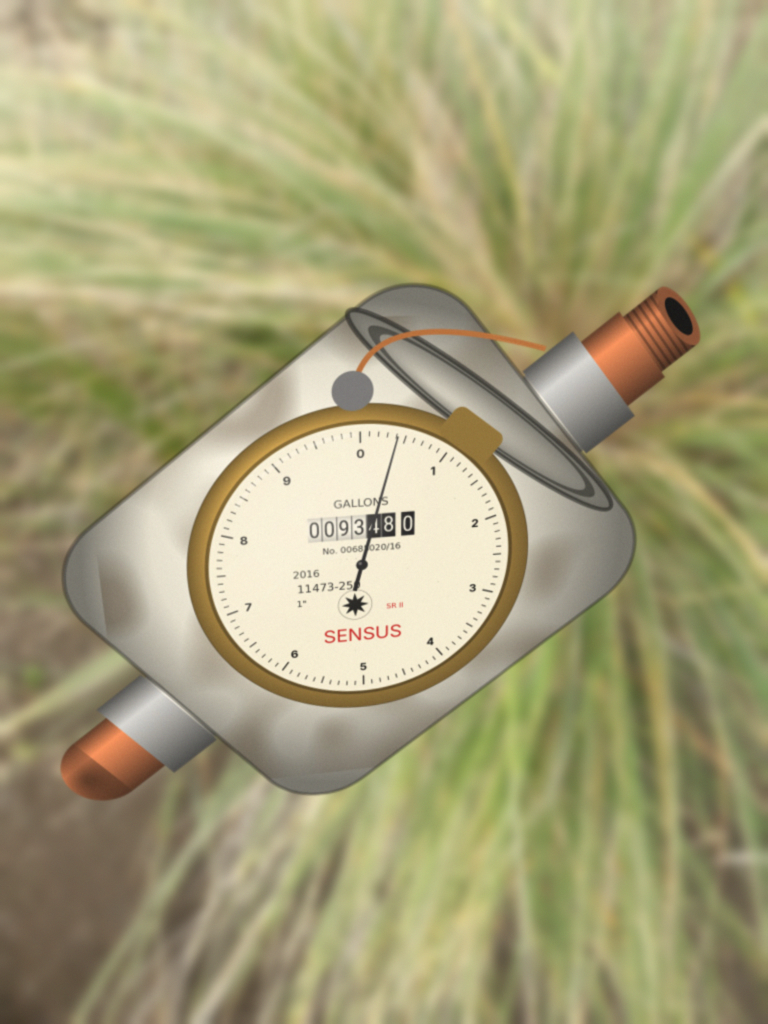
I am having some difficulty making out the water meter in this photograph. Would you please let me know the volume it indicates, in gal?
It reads 93480.4 gal
